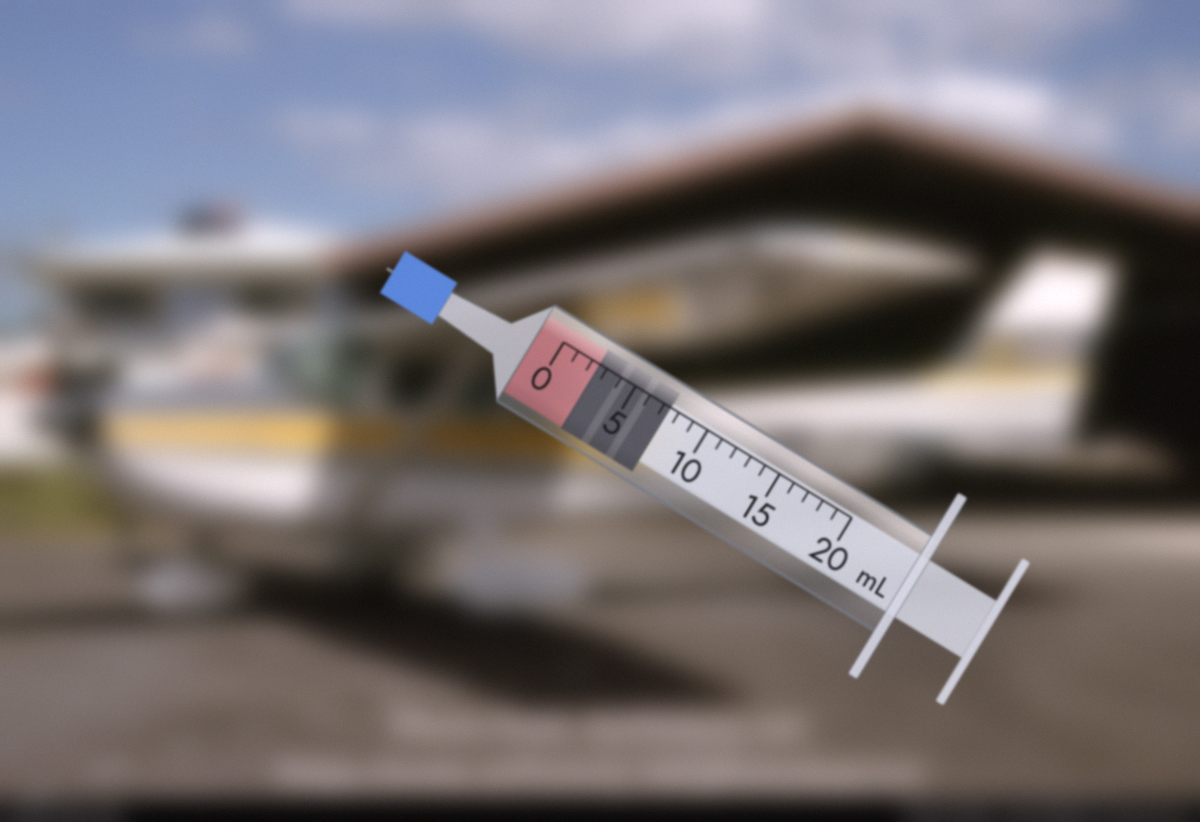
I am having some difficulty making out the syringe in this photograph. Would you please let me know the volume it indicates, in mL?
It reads 2.5 mL
